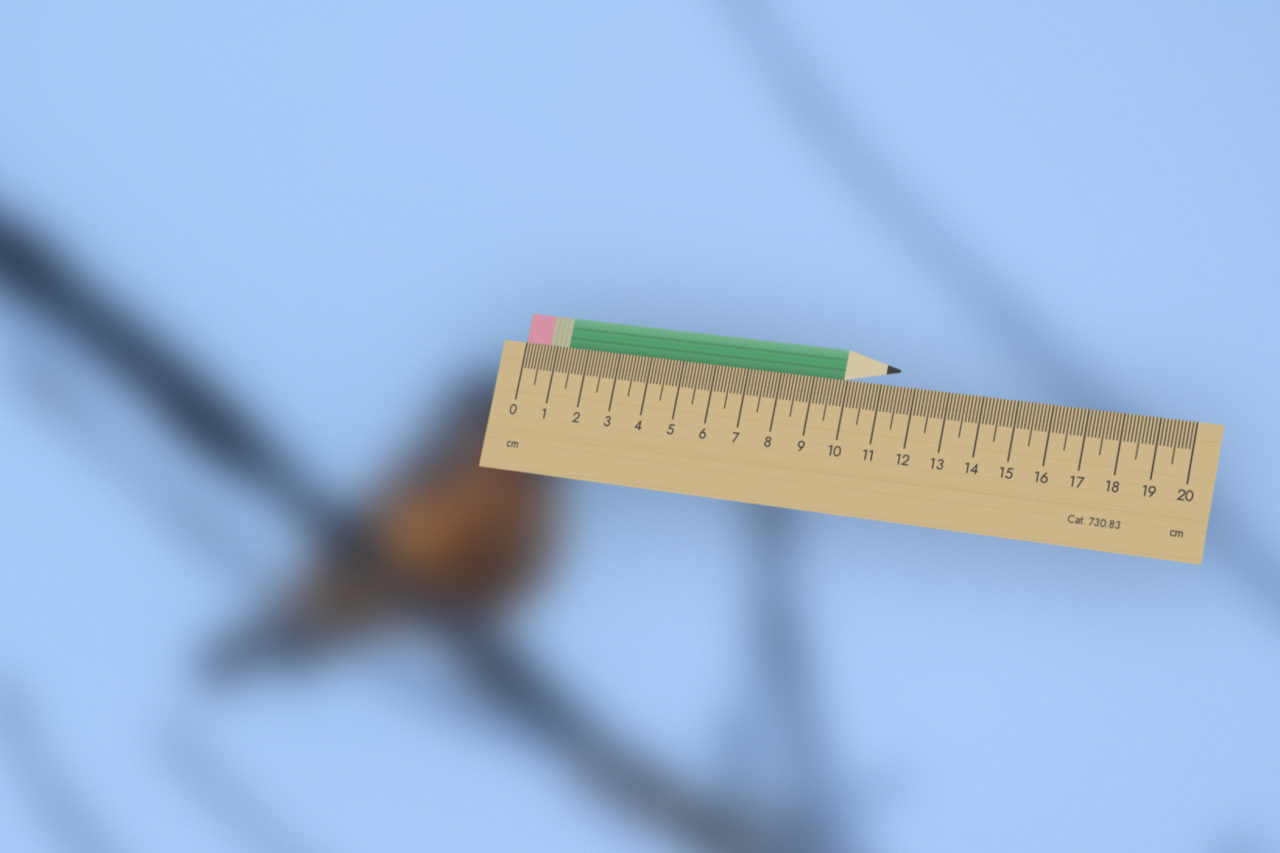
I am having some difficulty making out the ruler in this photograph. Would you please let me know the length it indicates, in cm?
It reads 11.5 cm
